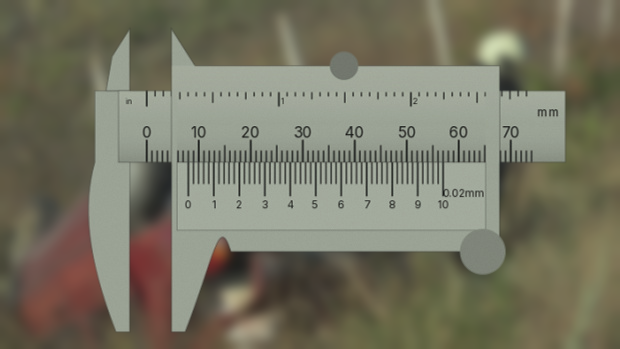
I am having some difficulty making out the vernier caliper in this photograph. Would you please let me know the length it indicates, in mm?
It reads 8.0 mm
